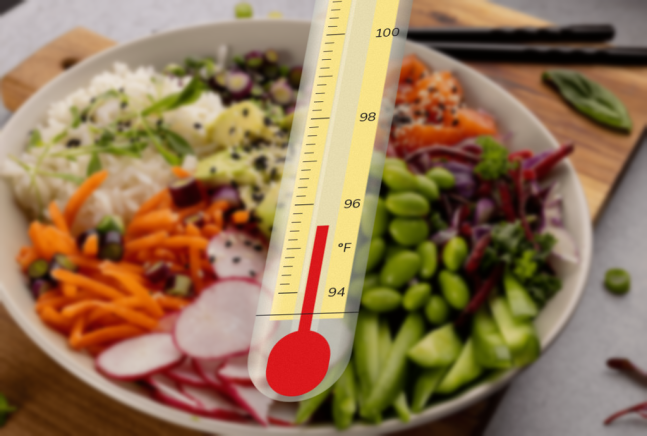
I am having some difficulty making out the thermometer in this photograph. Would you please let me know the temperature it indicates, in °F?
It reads 95.5 °F
